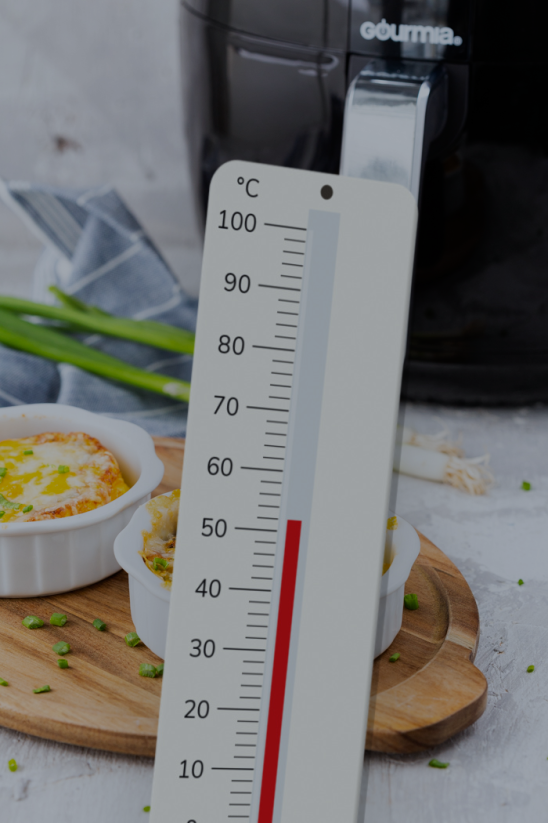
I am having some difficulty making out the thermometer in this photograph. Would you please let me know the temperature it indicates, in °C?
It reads 52 °C
